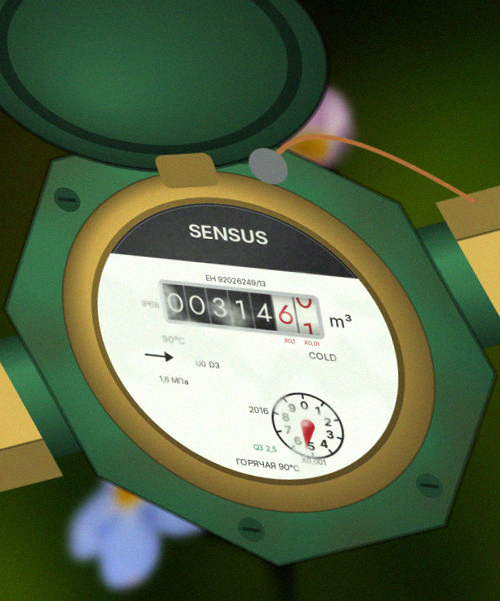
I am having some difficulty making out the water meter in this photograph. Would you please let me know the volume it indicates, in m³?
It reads 314.605 m³
